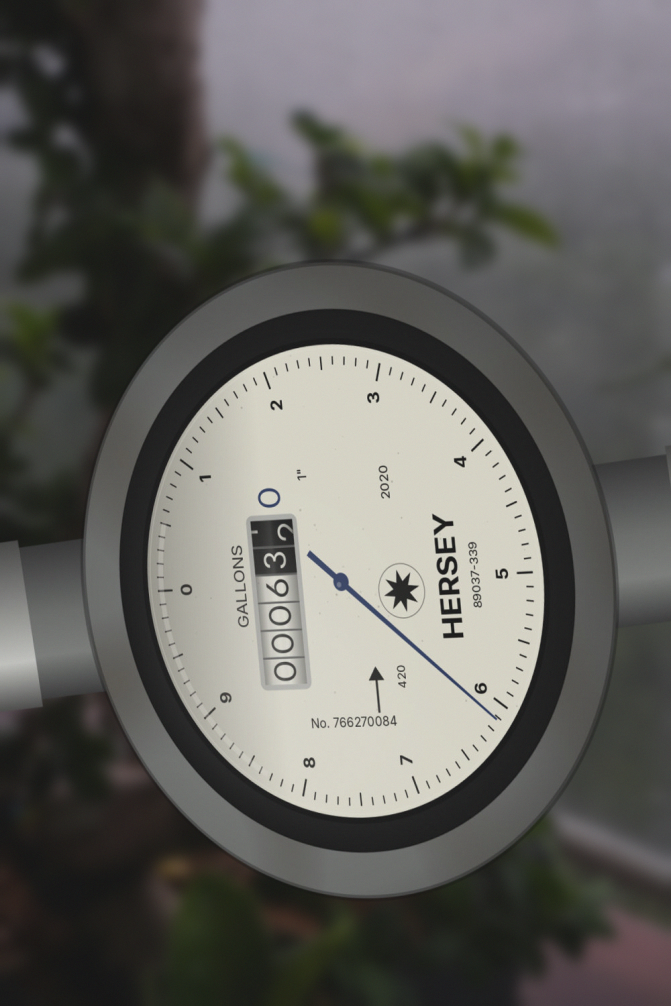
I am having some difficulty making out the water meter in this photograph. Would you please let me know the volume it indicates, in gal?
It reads 6316.1 gal
